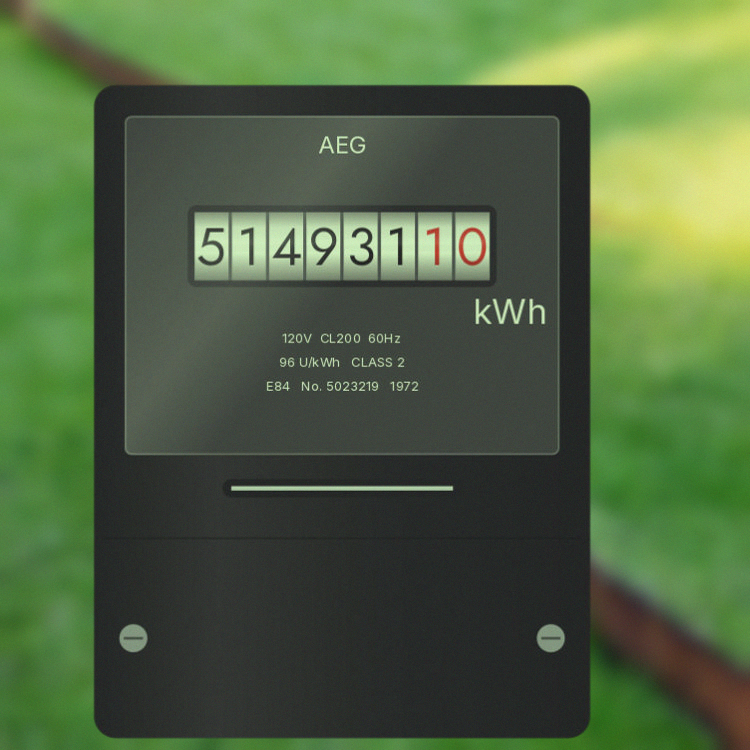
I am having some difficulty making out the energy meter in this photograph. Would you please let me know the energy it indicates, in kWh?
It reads 514931.10 kWh
